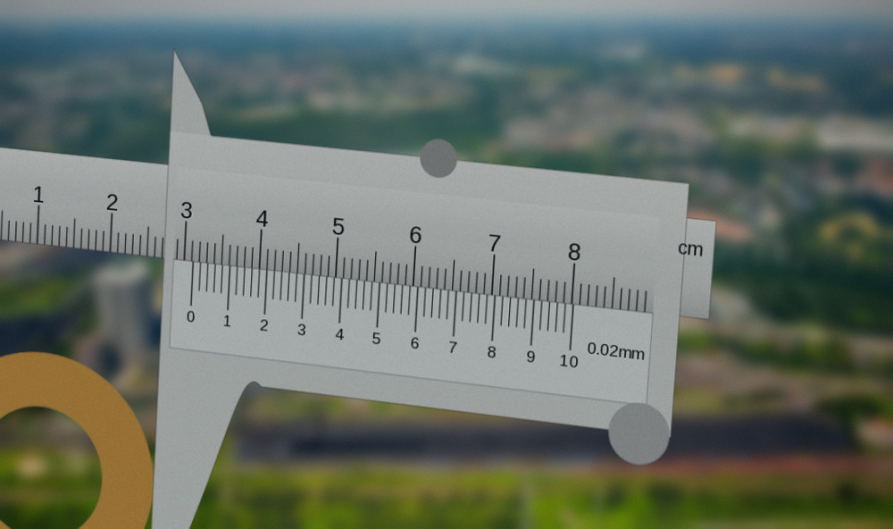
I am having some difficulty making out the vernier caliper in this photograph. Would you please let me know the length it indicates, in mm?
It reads 31.2 mm
